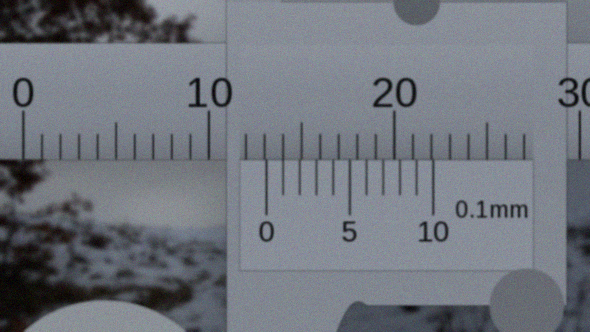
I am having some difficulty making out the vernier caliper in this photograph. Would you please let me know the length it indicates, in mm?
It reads 13.1 mm
